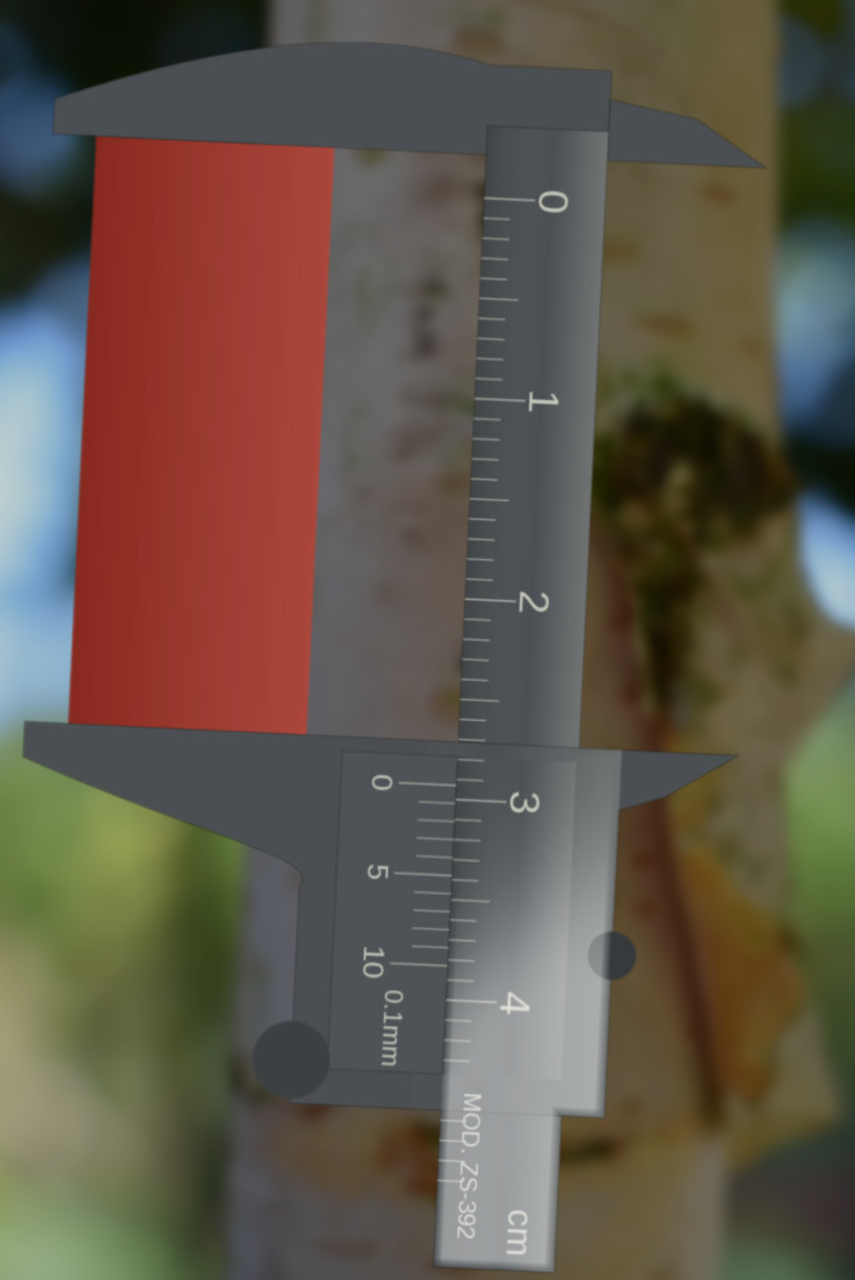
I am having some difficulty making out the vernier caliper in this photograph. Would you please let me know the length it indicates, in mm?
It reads 29.3 mm
